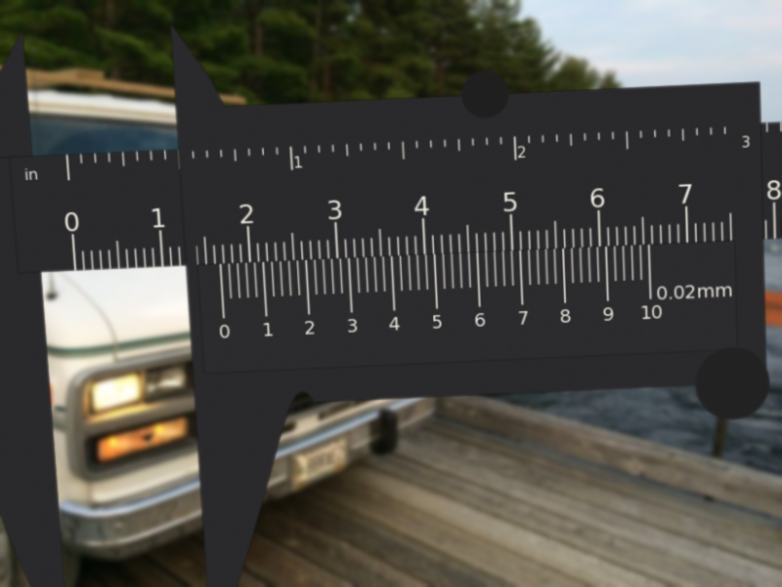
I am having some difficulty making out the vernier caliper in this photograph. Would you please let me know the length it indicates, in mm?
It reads 16.6 mm
